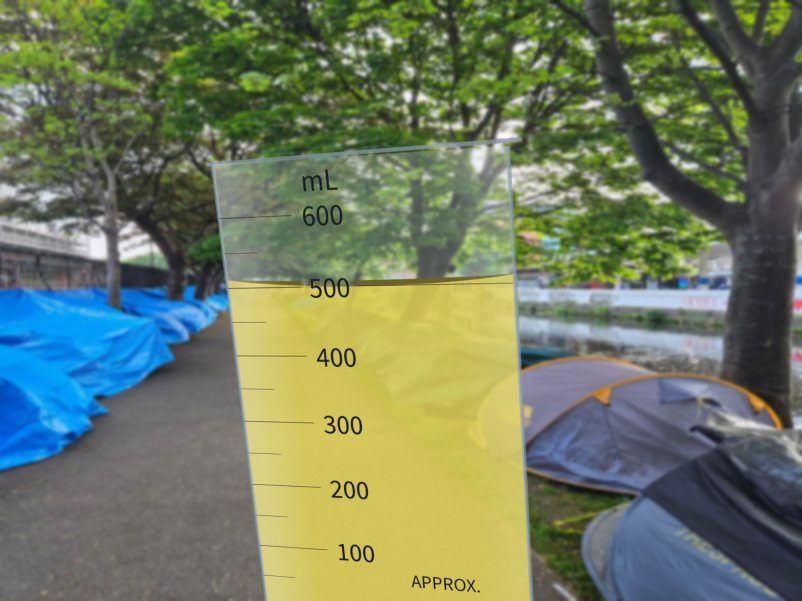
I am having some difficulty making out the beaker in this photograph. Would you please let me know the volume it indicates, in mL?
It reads 500 mL
